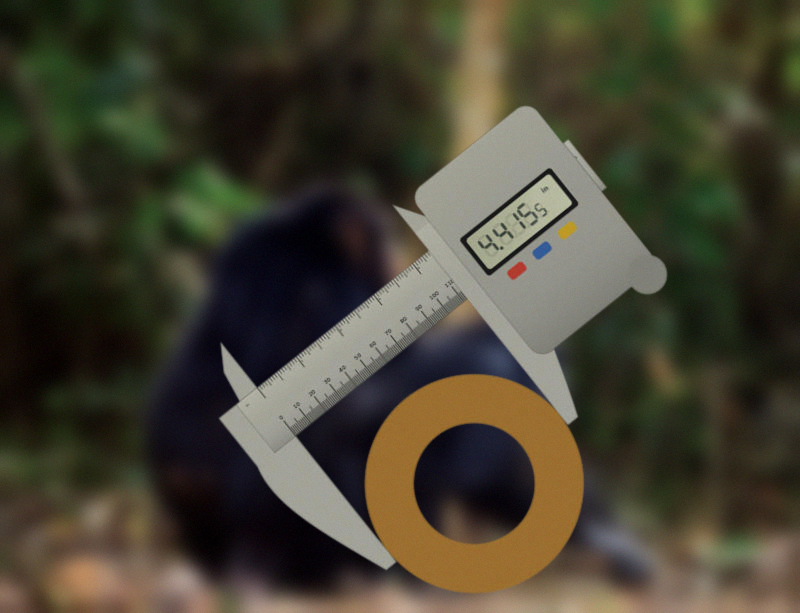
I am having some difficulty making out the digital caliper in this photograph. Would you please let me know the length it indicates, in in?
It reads 4.4155 in
